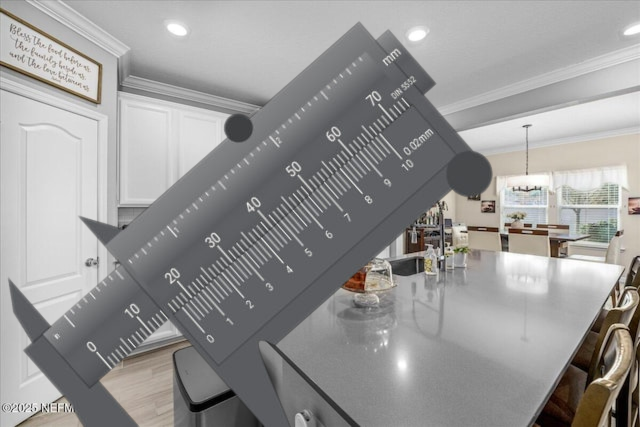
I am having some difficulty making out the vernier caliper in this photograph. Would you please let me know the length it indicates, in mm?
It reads 17.5 mm
